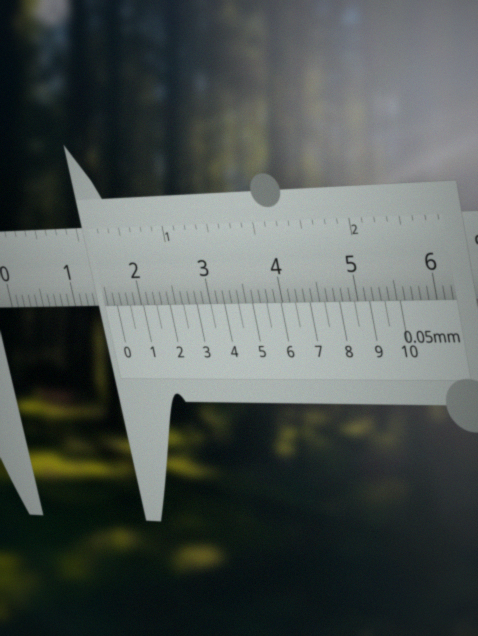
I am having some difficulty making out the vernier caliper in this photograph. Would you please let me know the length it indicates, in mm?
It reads 16.4 mm
